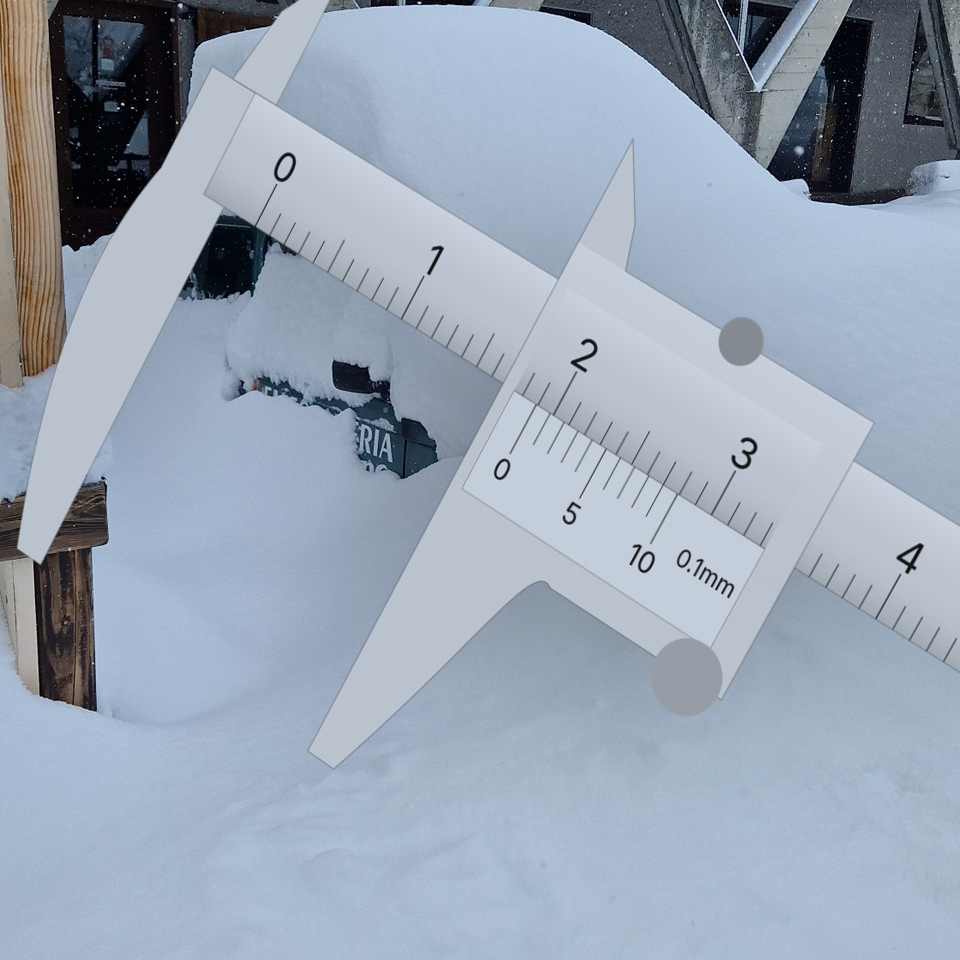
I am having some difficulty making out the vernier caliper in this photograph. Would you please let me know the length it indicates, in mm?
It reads 18.9 mm
